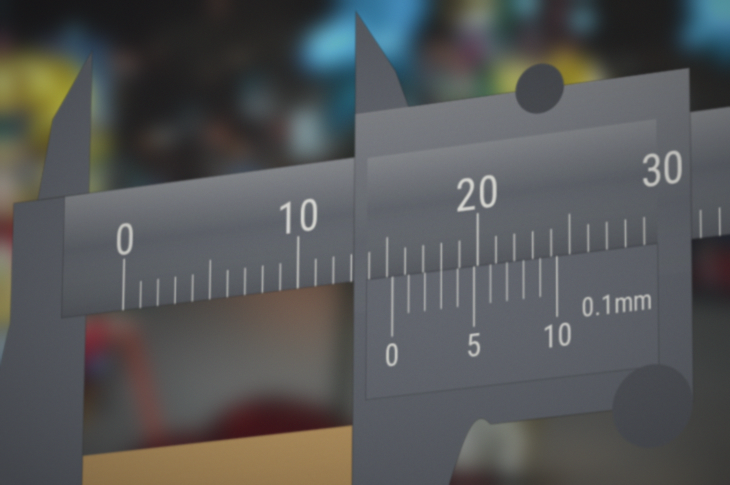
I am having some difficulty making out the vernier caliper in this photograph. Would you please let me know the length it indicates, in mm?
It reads 15.3 mm
